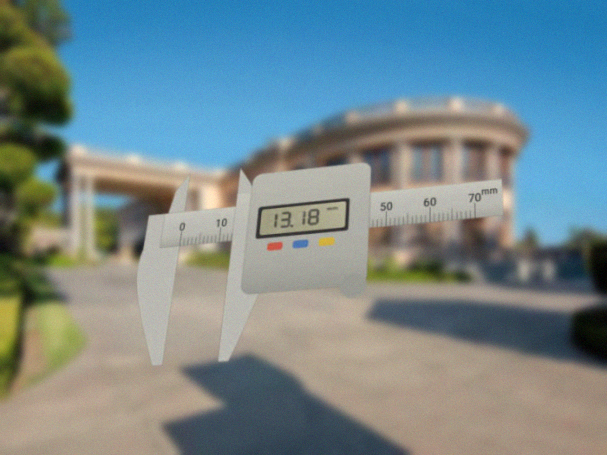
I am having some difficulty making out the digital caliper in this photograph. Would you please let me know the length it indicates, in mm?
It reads 13.18 mm
